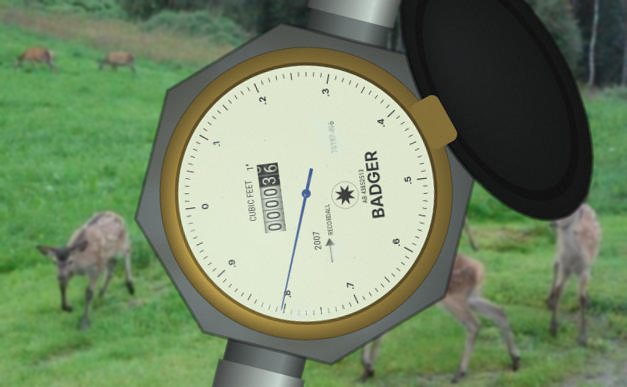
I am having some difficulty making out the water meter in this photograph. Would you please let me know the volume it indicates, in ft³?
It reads 35.80 ft³
